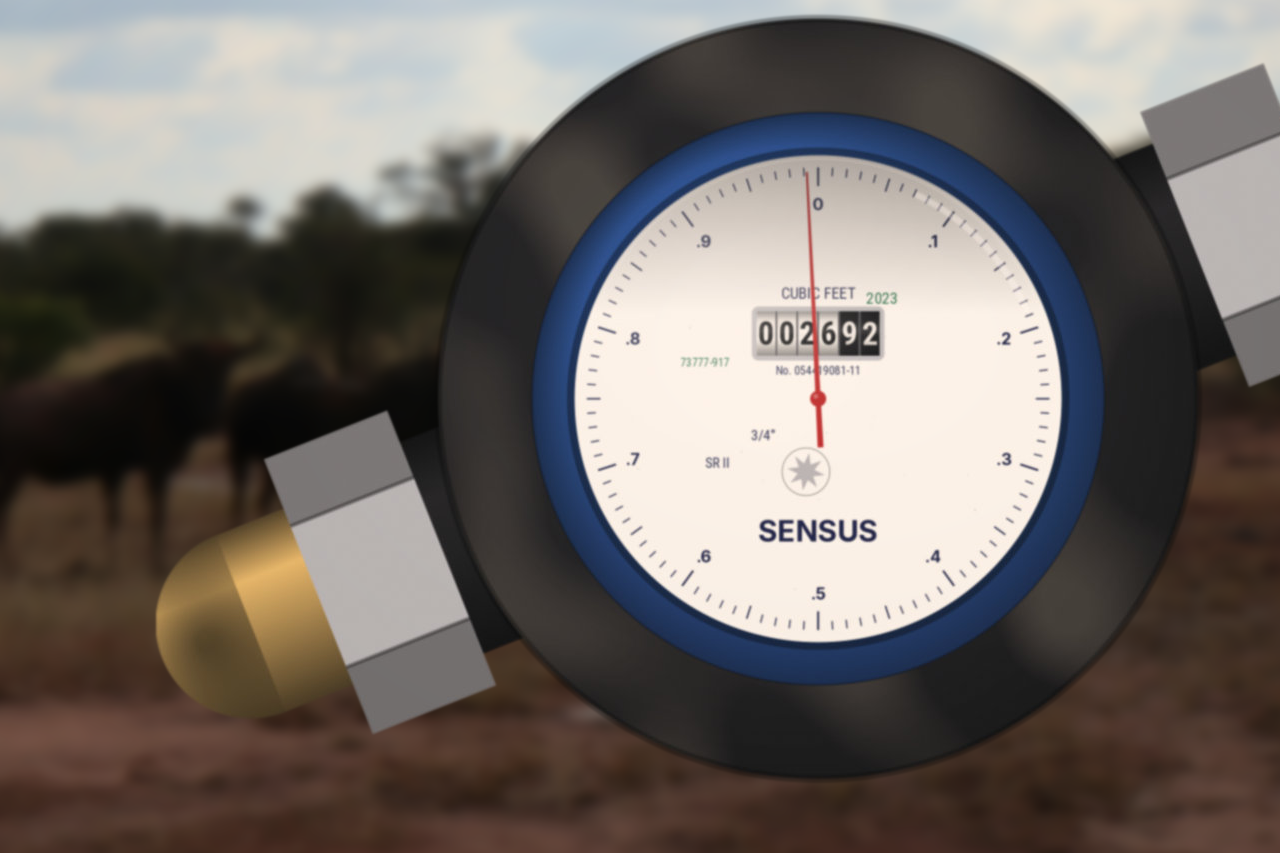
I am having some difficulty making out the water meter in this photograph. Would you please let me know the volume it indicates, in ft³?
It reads 2691.99 ft³
